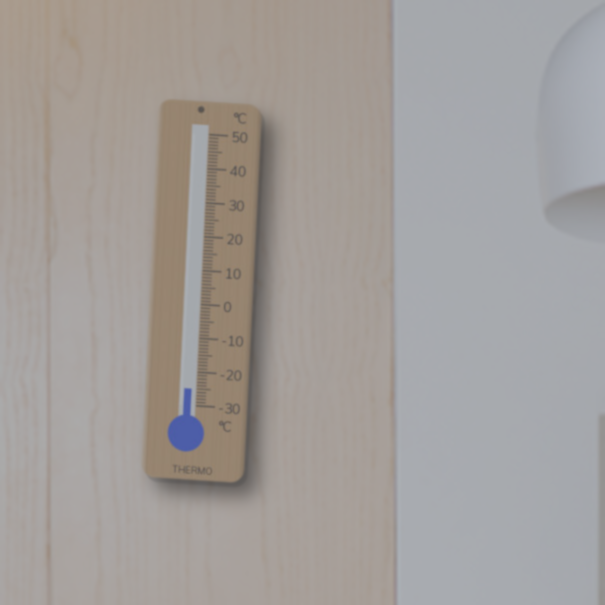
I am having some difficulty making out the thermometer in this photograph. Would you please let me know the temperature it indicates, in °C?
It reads -25 °C
